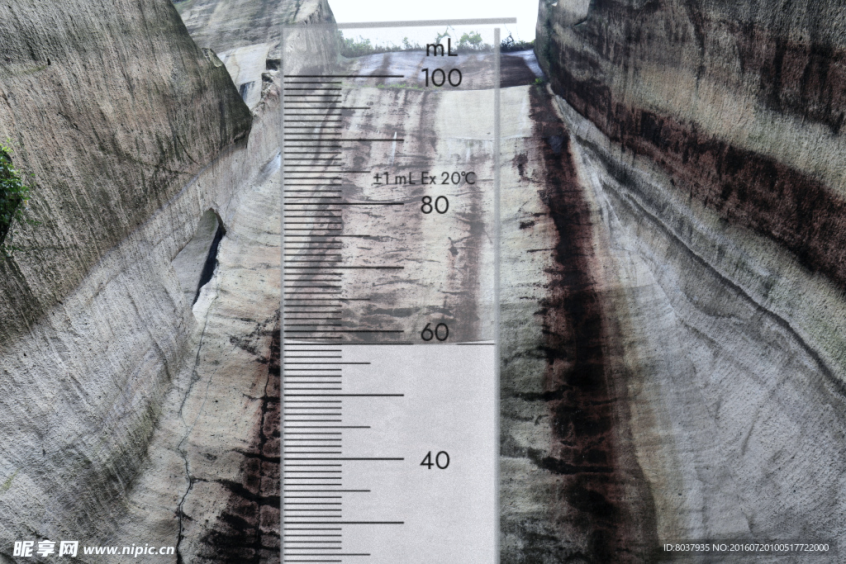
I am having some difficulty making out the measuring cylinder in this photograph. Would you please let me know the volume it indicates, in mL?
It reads 58 mL
